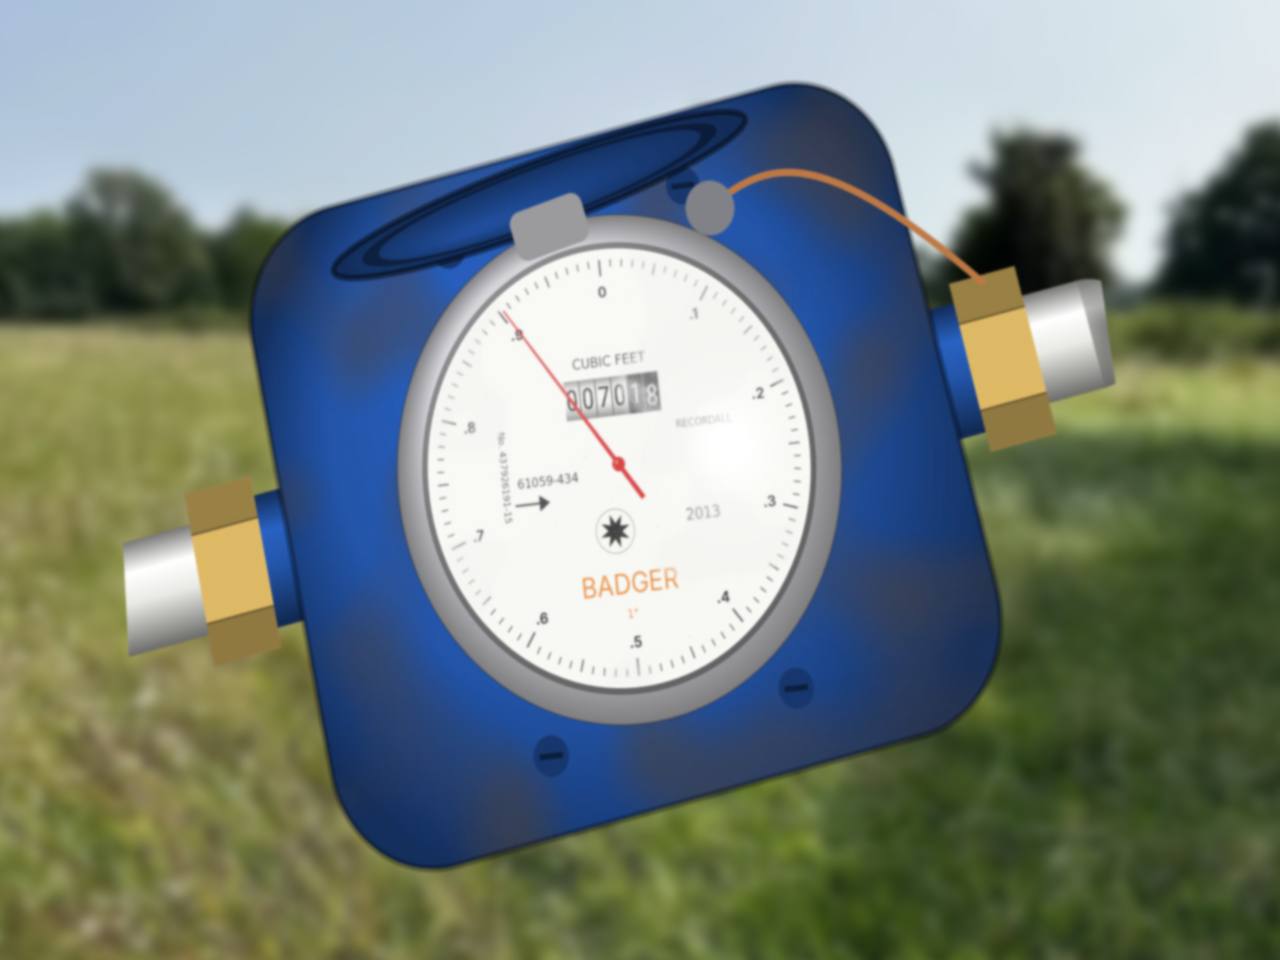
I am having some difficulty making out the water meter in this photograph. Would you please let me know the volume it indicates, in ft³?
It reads 7017.90 ft³
